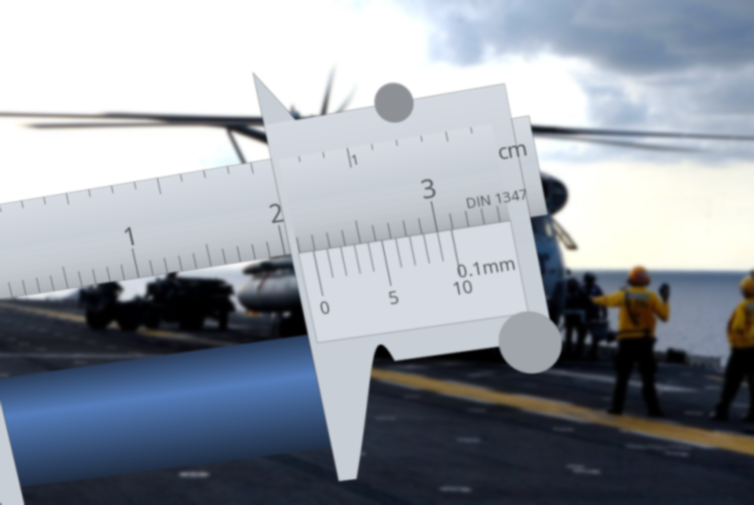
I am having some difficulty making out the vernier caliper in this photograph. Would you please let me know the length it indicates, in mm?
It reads 21.9 mm
